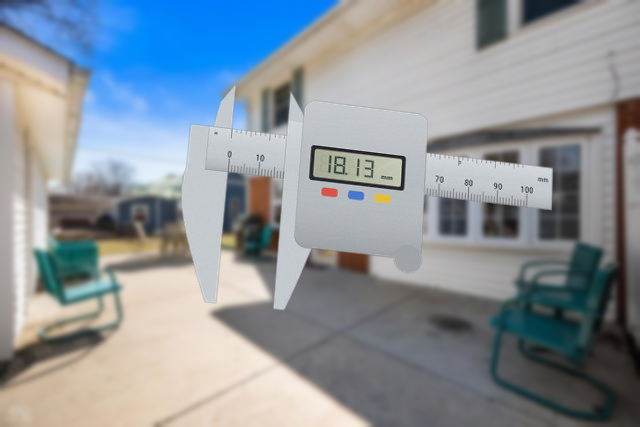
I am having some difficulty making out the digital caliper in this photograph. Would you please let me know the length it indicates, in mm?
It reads 18.13 mm
